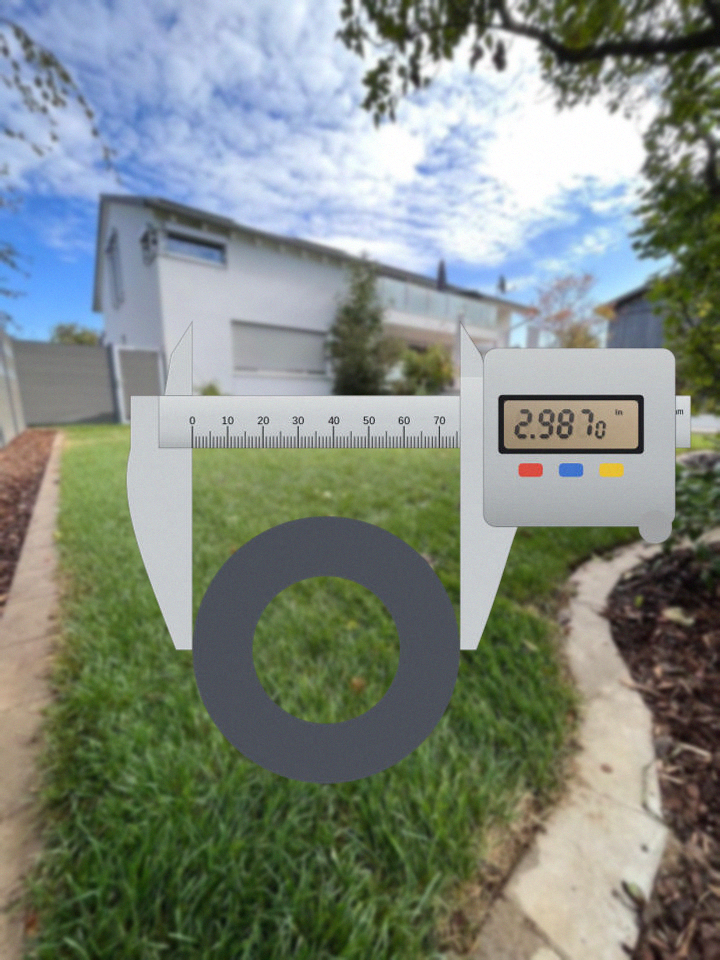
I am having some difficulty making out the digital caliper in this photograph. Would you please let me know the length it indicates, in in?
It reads 2.9870 in
